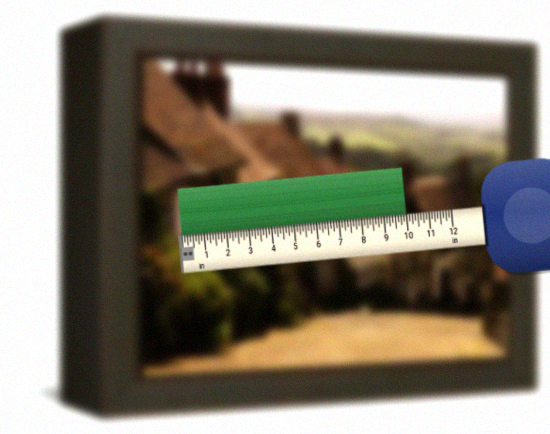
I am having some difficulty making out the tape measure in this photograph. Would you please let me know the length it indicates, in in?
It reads 10 in
